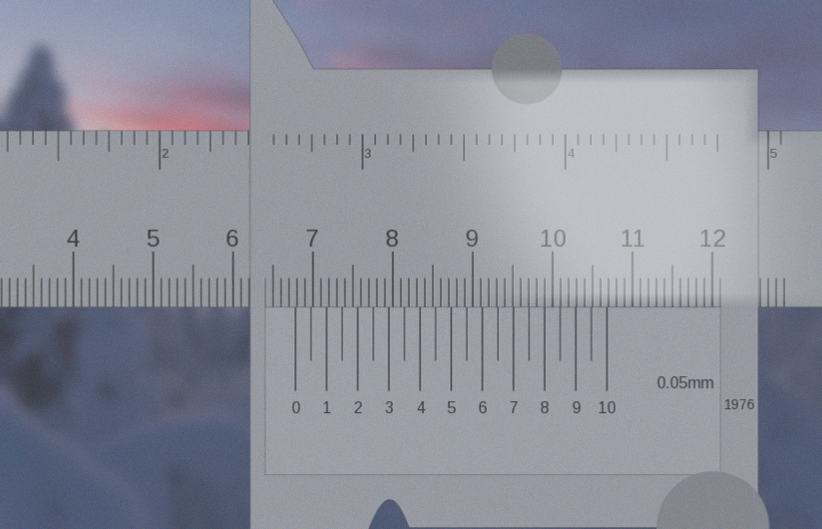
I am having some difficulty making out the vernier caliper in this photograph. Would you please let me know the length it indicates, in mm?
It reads 67.8 mm
